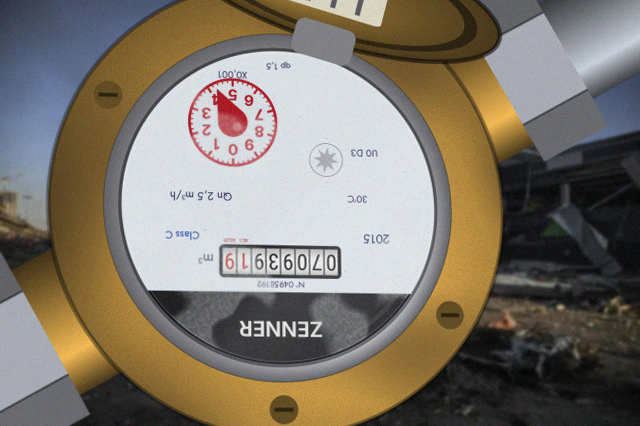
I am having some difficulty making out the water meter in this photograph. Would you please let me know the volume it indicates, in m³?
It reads 70939.194 m³
